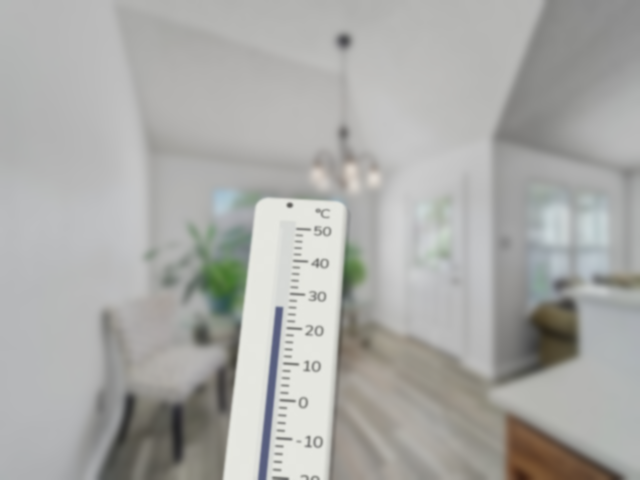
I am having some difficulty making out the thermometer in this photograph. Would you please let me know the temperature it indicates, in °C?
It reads 26 °C
